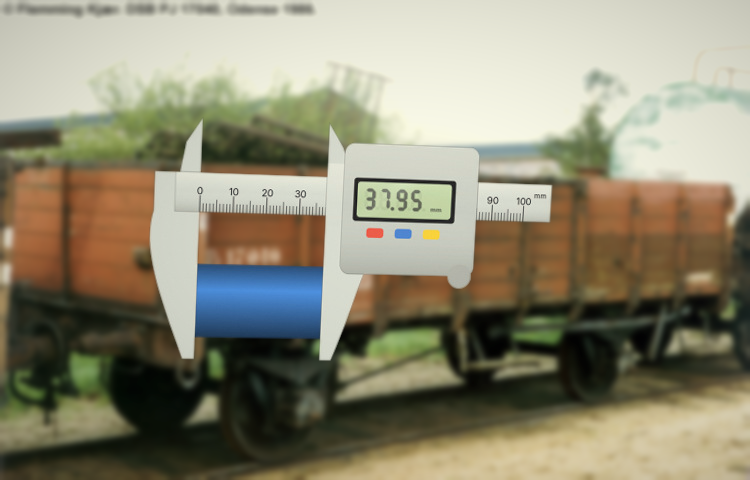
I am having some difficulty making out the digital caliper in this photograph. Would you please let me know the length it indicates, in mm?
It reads 37.95 mm
